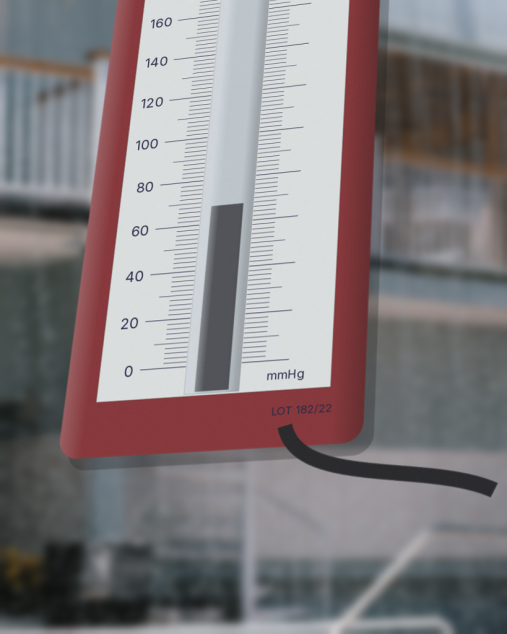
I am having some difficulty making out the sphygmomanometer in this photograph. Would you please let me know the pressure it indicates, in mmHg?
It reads 68 mmHg
